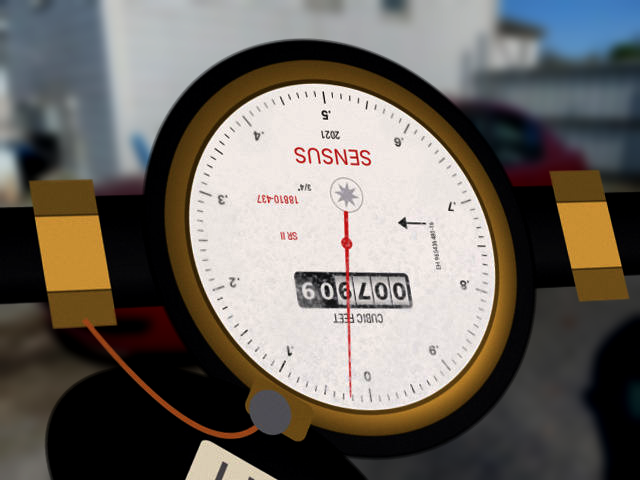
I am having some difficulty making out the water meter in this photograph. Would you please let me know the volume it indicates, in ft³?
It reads 7909.02 ft³
